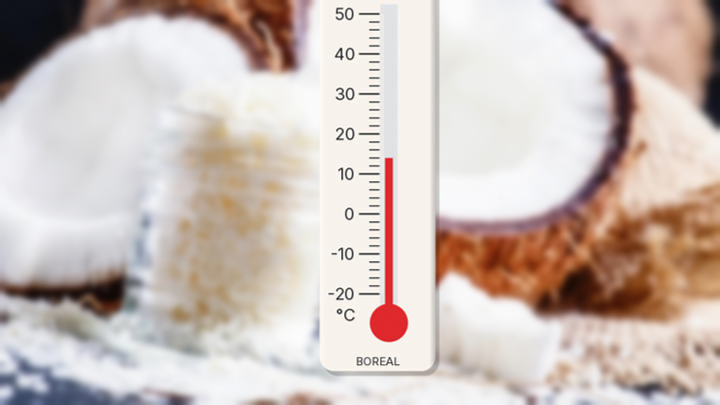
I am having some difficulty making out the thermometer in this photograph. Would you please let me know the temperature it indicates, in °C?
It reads 14 °C
